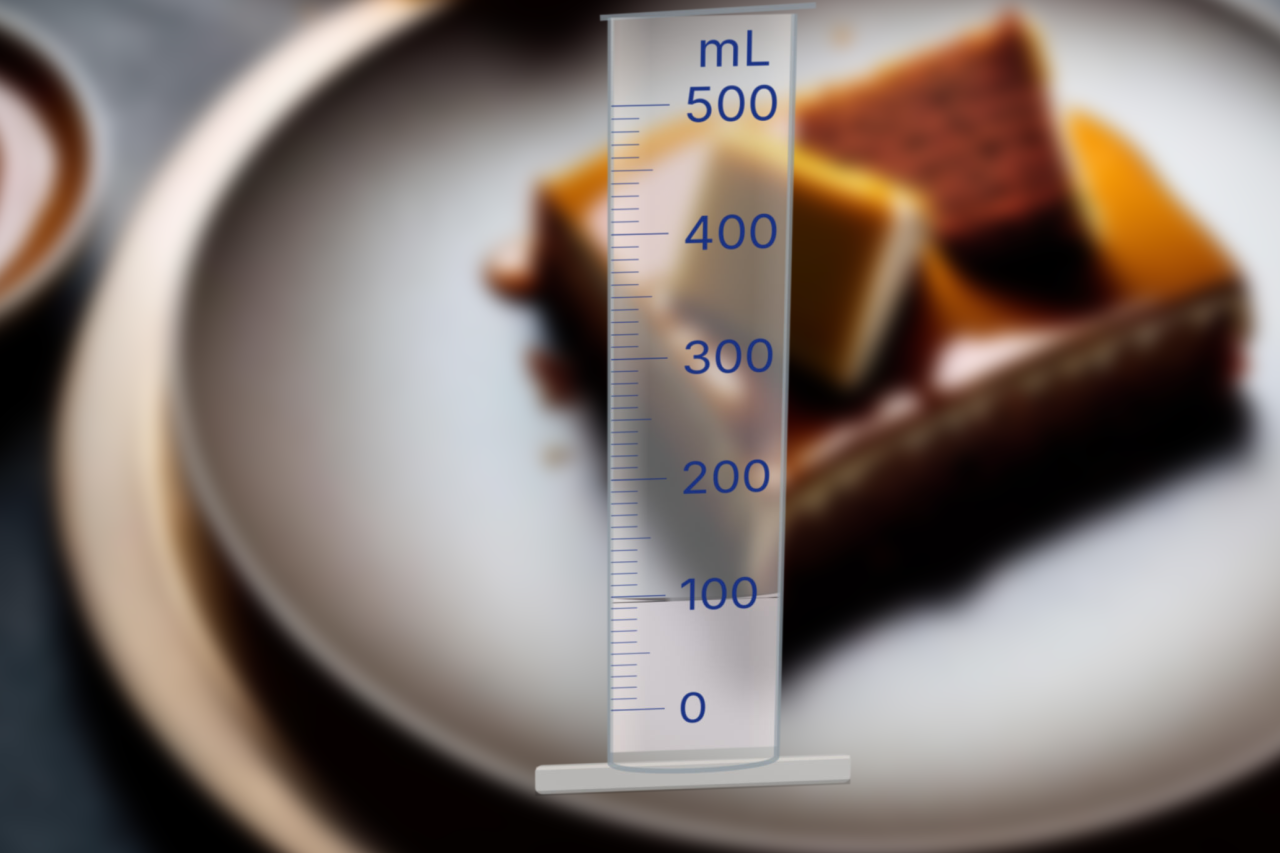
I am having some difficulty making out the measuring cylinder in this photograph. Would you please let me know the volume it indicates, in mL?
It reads 95 mL
